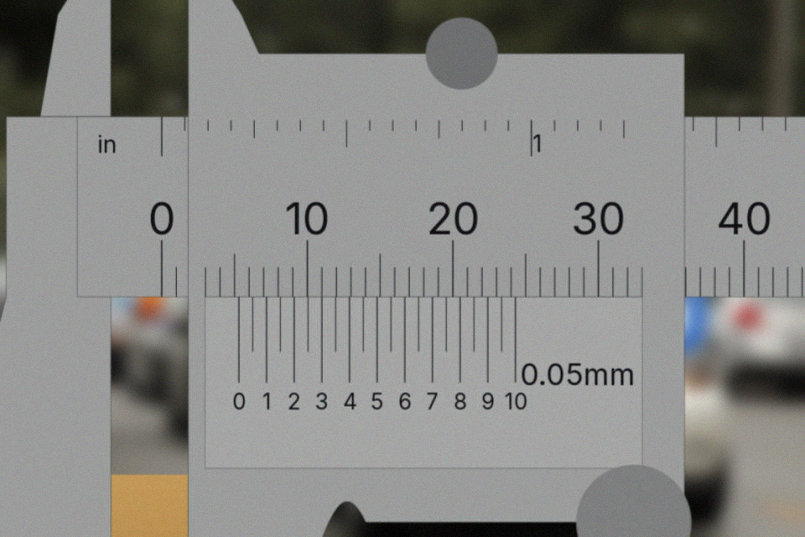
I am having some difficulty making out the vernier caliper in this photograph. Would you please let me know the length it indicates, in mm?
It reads 5.3 mm
